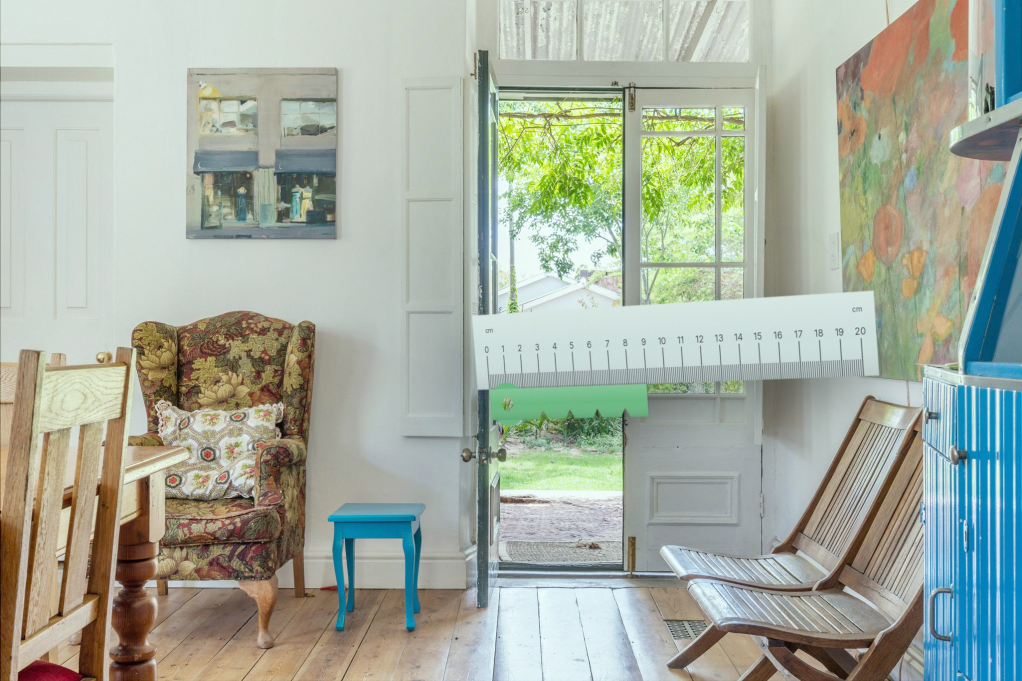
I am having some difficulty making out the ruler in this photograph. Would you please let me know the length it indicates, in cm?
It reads 9 cm
